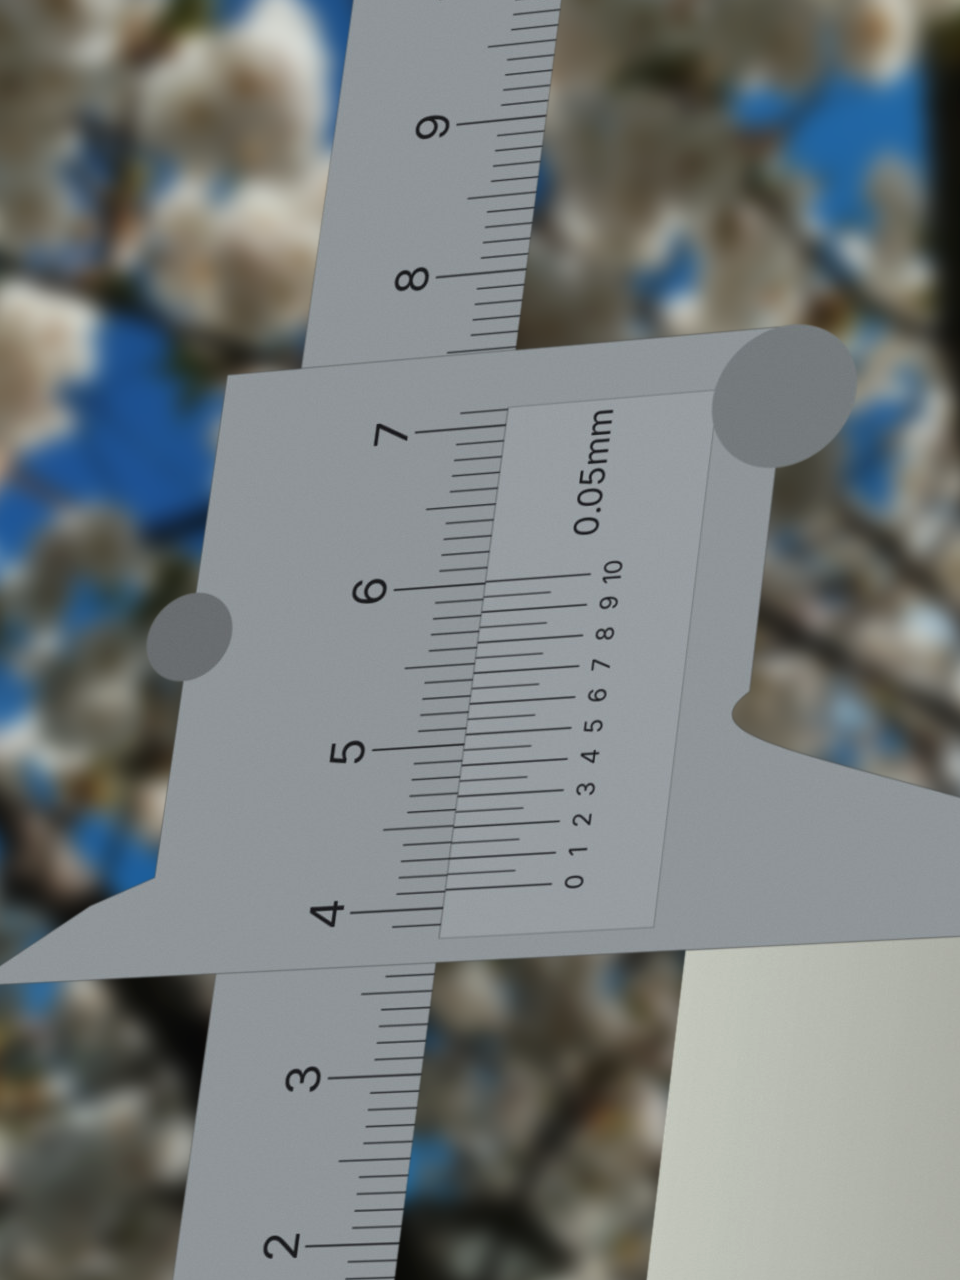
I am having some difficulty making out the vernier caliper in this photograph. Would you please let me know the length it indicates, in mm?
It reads 41.1 mm
